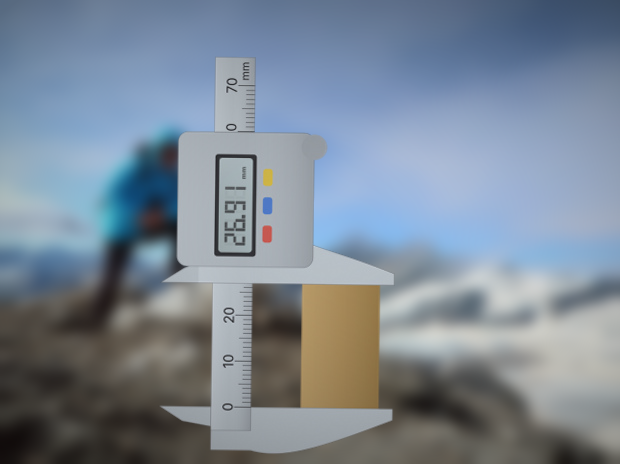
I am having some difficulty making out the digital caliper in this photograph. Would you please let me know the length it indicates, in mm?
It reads 26.91 mm
